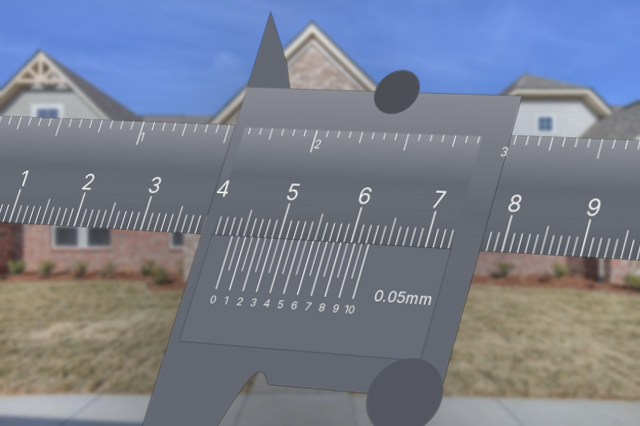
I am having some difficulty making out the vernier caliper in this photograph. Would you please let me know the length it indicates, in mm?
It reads 43.4 mm
